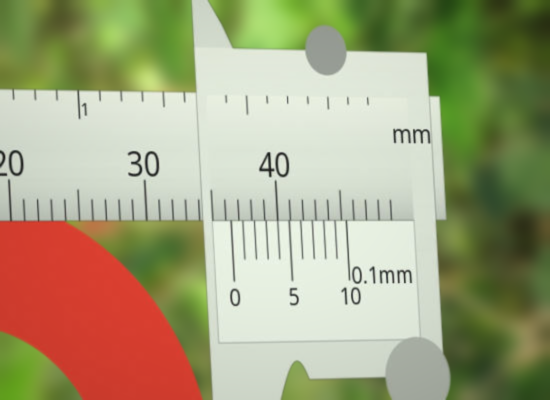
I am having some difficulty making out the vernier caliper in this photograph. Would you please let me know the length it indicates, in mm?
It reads 36.4 mm
